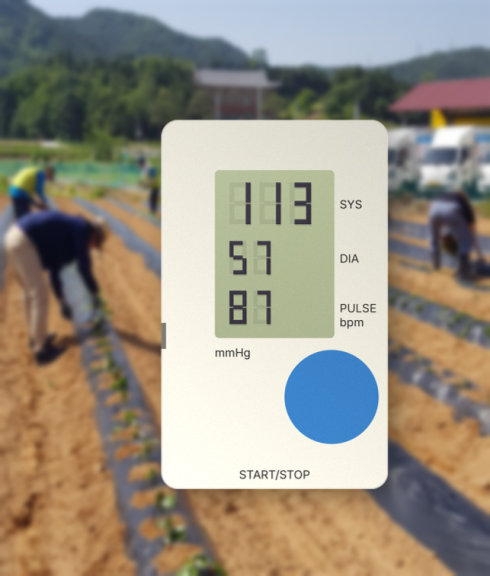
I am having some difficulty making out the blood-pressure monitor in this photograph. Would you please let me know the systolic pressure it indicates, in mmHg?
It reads 113 mmHg
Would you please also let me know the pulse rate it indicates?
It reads 87 bpm
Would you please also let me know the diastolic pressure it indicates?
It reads 57 mmHg
